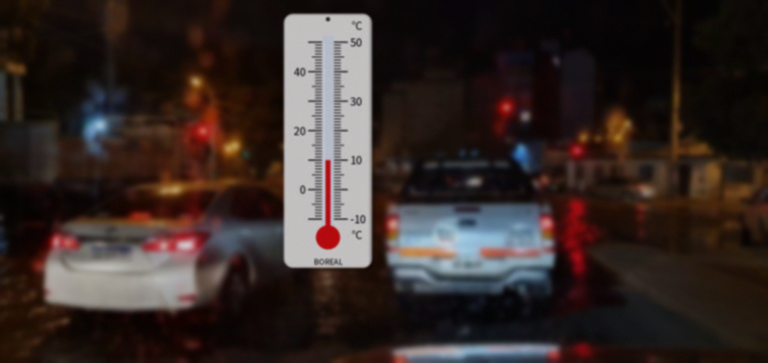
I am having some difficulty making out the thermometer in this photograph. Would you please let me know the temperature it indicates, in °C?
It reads 10 °C
